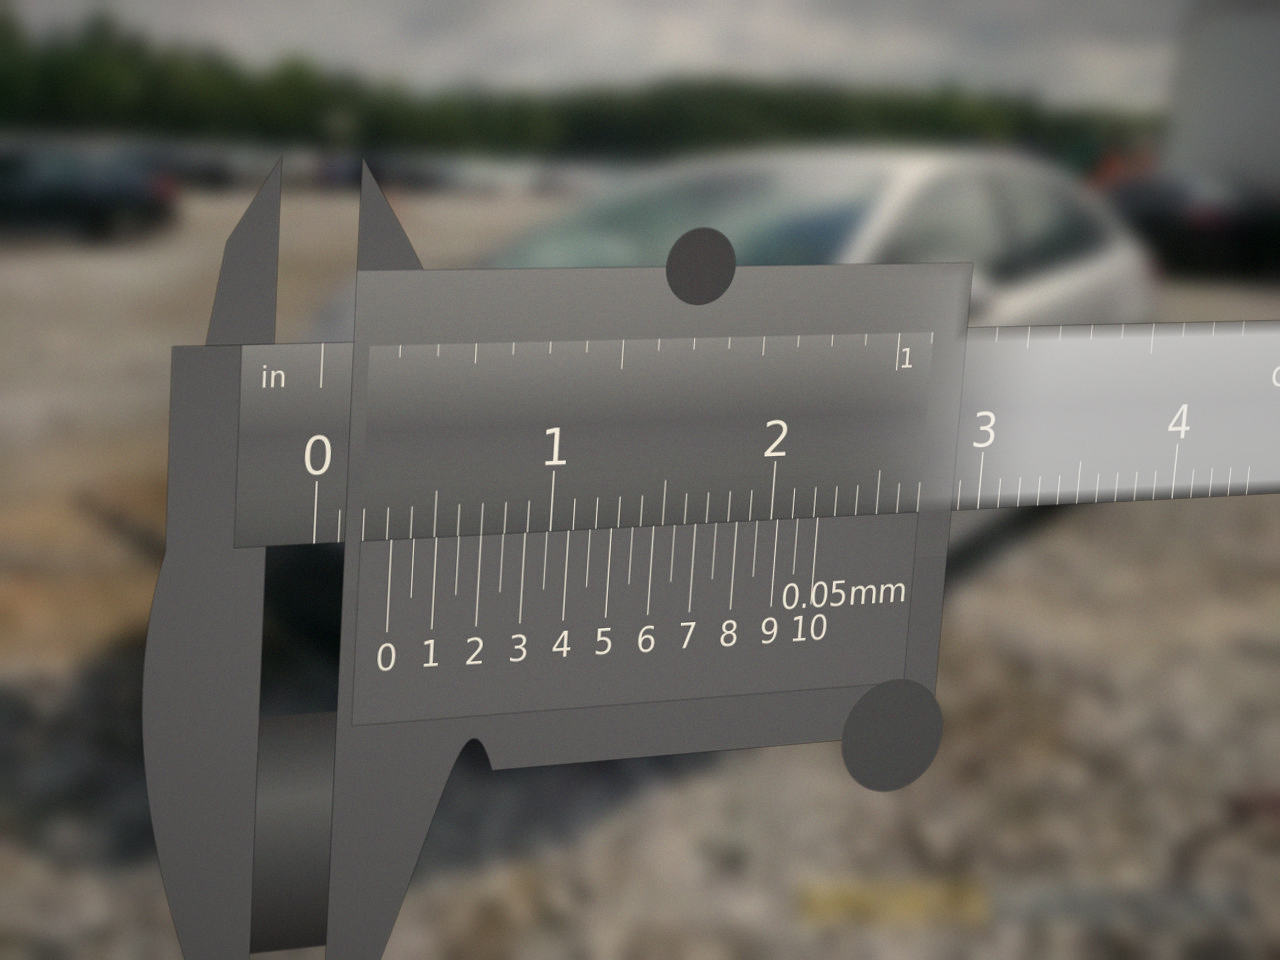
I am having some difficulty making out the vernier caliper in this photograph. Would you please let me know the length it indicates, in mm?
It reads 3.2 mm
